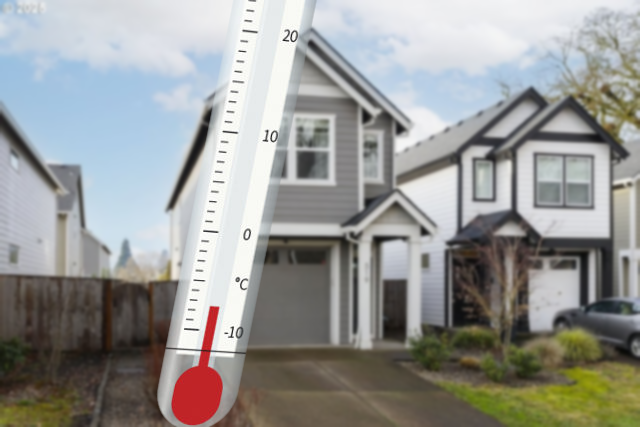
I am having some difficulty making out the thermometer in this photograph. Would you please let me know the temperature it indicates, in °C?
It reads -7.5 °C
